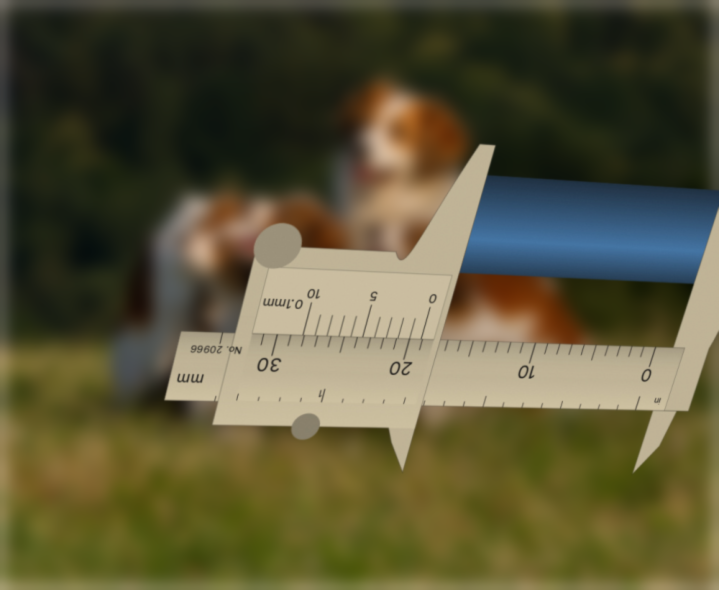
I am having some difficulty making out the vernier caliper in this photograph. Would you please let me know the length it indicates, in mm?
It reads 19.1 mm
